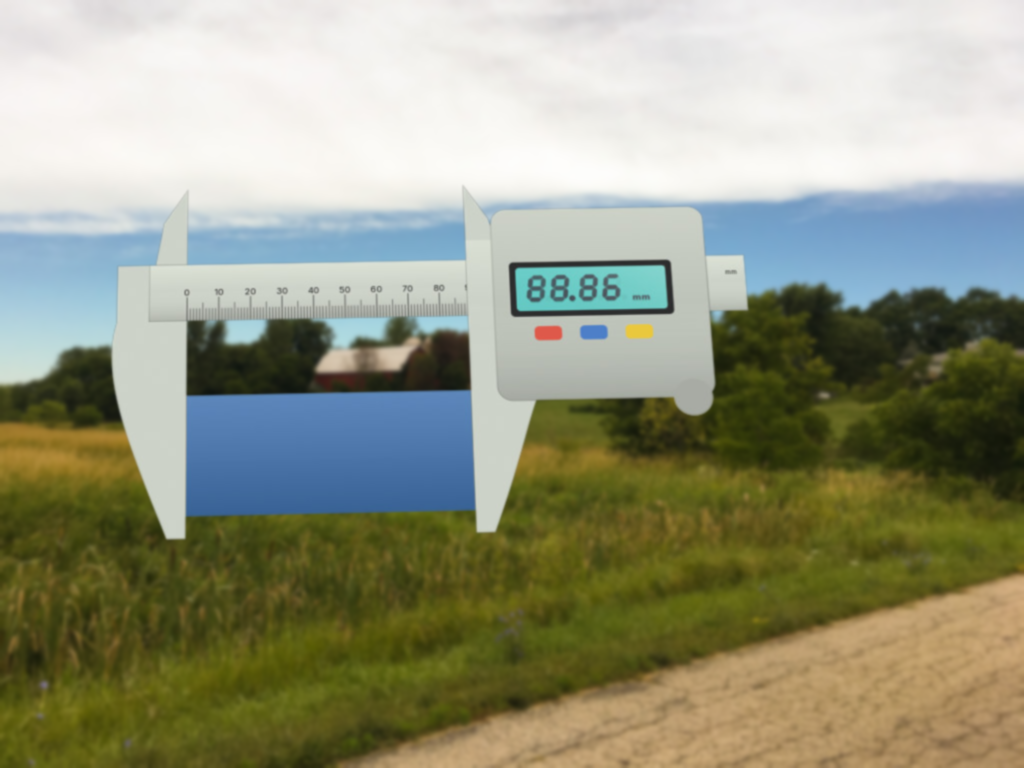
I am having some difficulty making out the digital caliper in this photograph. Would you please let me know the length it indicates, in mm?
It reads 88.86 mm
